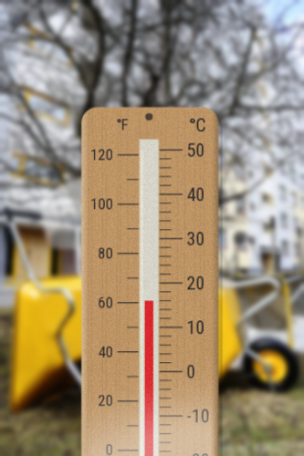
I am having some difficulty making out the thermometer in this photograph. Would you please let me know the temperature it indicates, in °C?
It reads 16 °C
